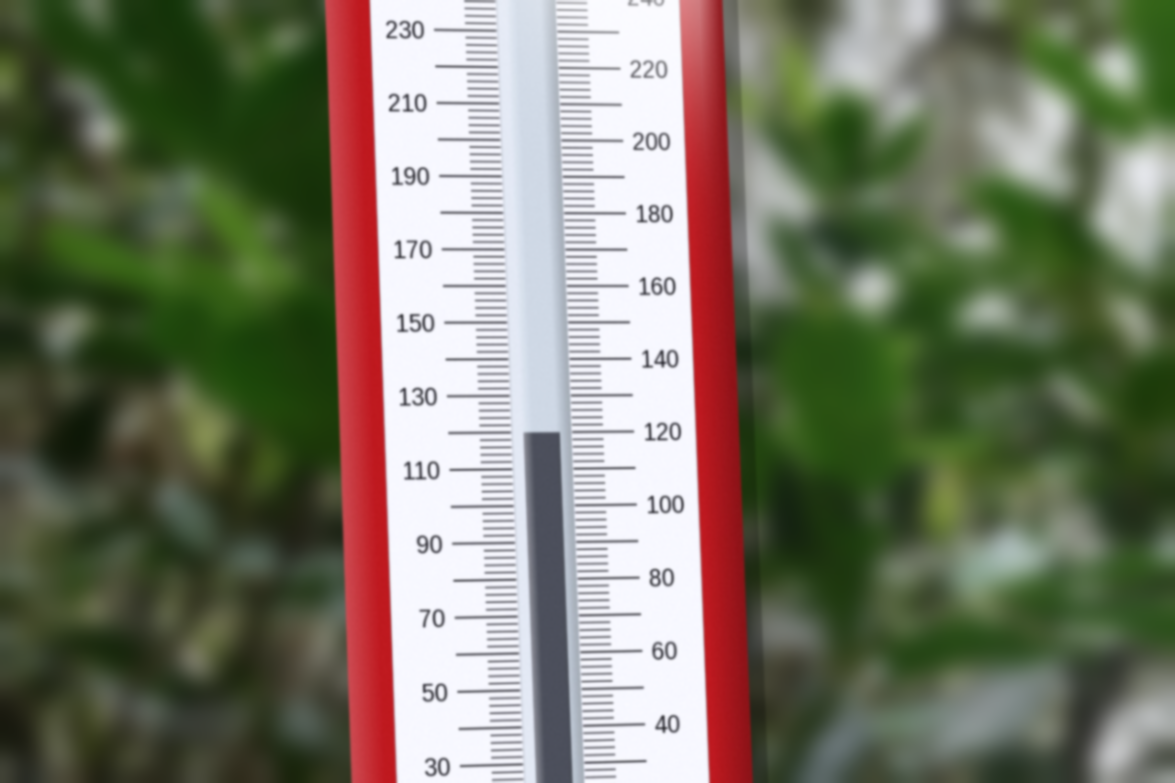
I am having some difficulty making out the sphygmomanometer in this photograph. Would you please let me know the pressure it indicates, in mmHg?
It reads 120 mmHg
